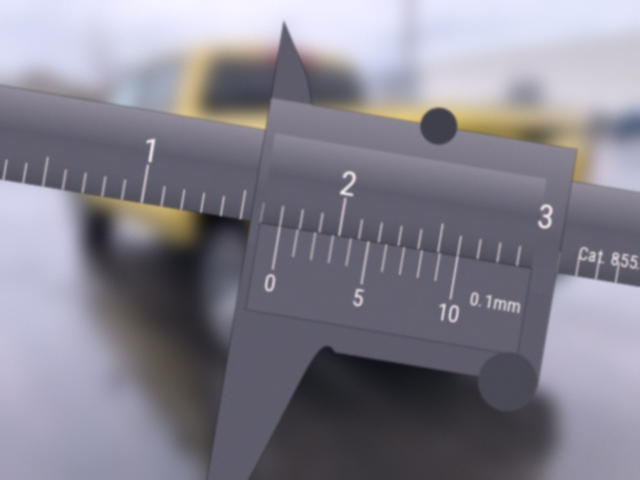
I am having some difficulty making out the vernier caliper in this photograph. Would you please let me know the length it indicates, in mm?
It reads 17.0 mm
